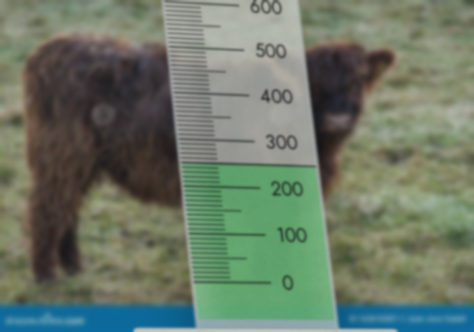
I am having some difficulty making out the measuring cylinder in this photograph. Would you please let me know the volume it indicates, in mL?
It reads 250 mL
